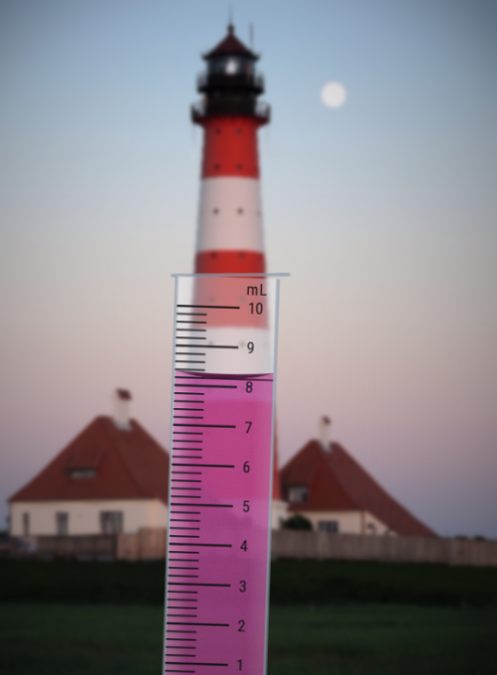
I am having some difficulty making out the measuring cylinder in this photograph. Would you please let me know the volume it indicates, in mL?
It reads 8.2 mL
